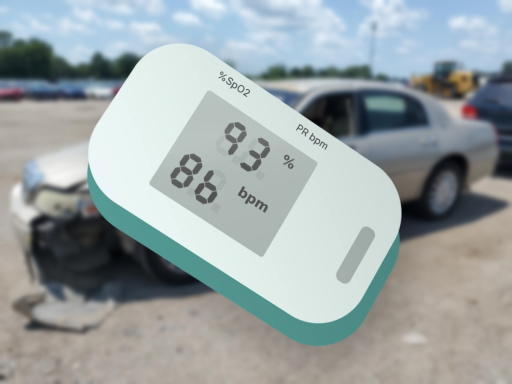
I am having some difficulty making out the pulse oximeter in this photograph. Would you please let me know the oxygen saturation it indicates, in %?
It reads 93 %
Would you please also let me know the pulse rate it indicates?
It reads 86 bpm
